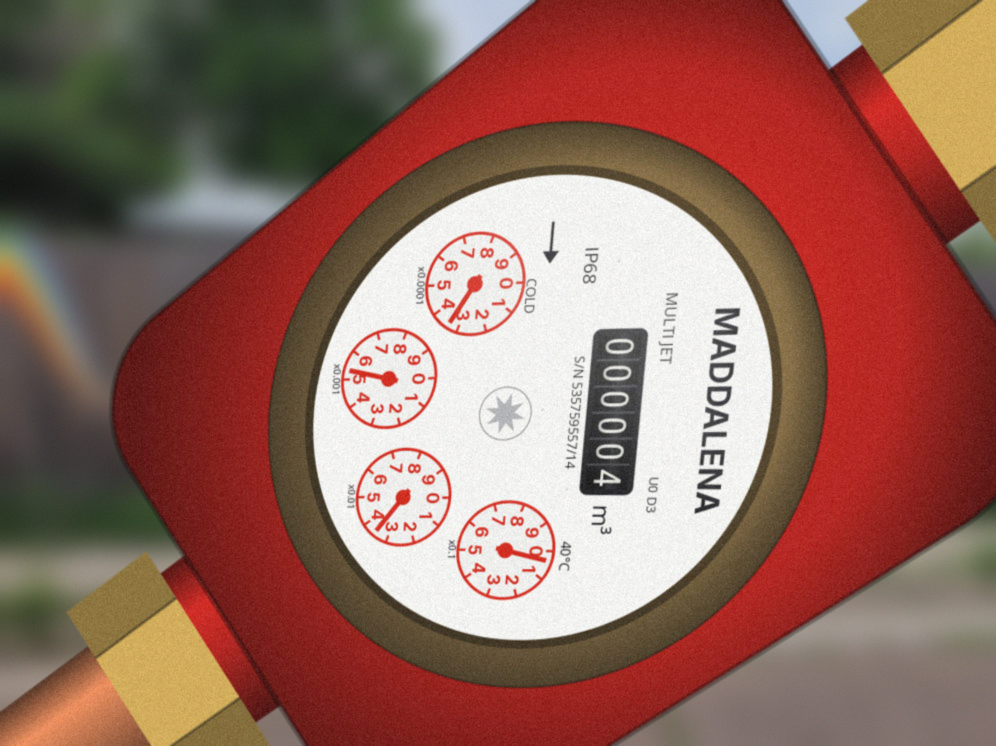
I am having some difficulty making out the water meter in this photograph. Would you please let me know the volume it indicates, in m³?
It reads 4.0353 m³
